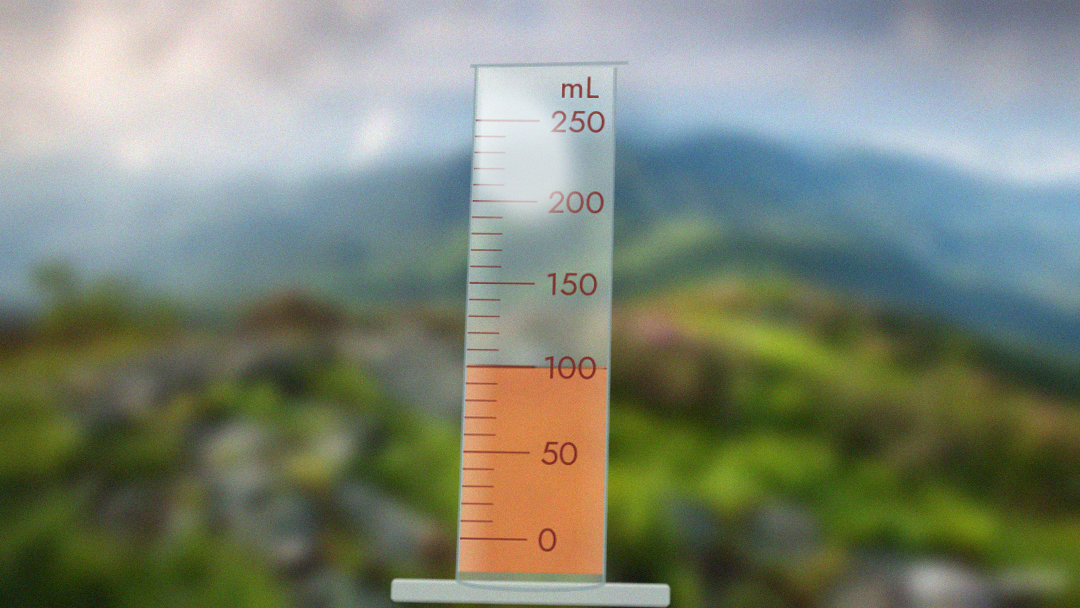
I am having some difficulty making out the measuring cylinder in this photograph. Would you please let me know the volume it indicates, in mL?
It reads 100 mL
